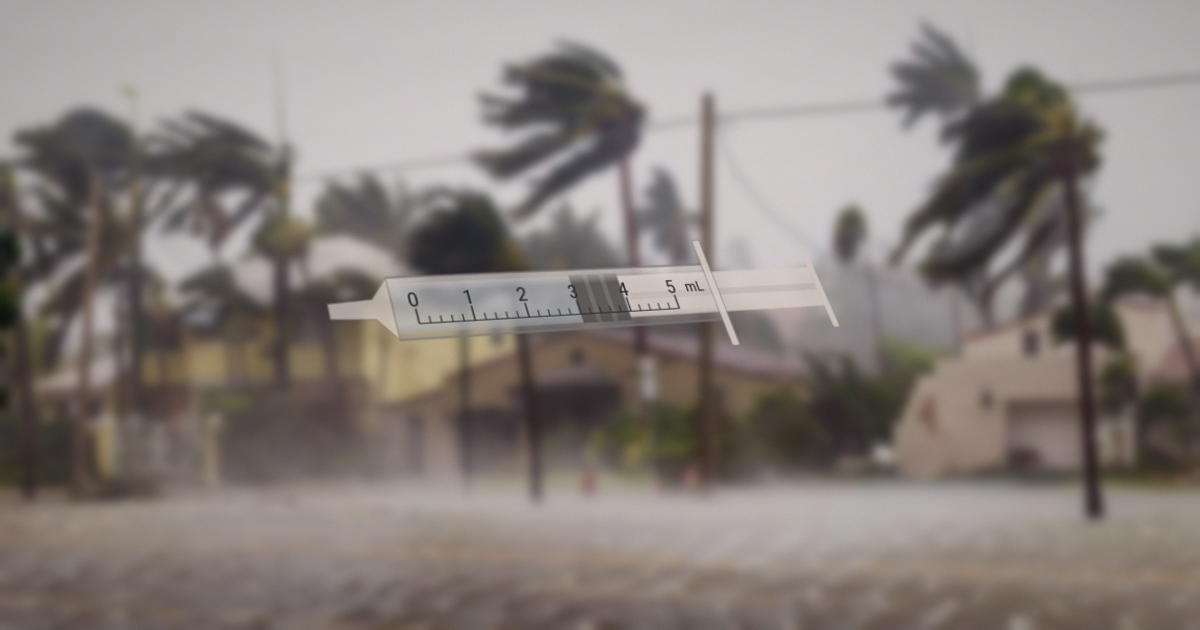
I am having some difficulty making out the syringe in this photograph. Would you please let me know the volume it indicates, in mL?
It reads 3 mL
